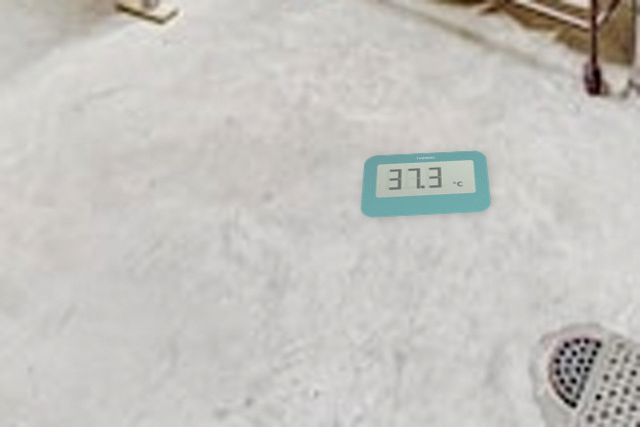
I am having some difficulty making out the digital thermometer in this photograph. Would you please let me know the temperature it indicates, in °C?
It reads 37.3 °C
